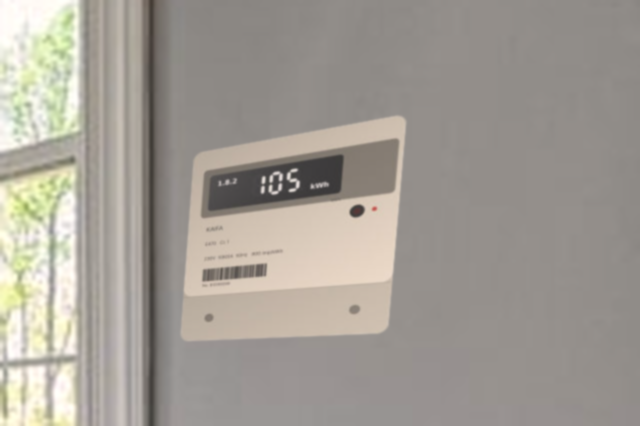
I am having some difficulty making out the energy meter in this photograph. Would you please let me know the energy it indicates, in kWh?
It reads 105 kWh
